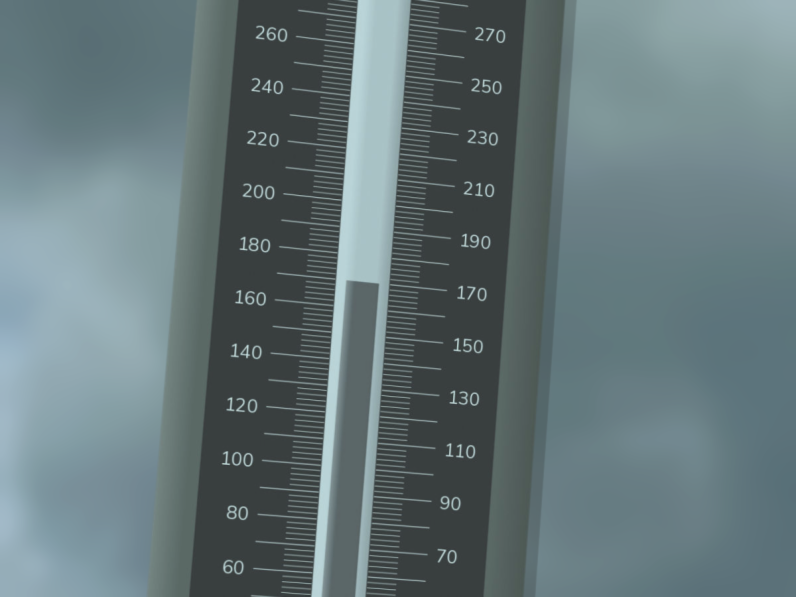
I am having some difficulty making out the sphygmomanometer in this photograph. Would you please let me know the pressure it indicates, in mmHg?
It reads 170 mmHg
